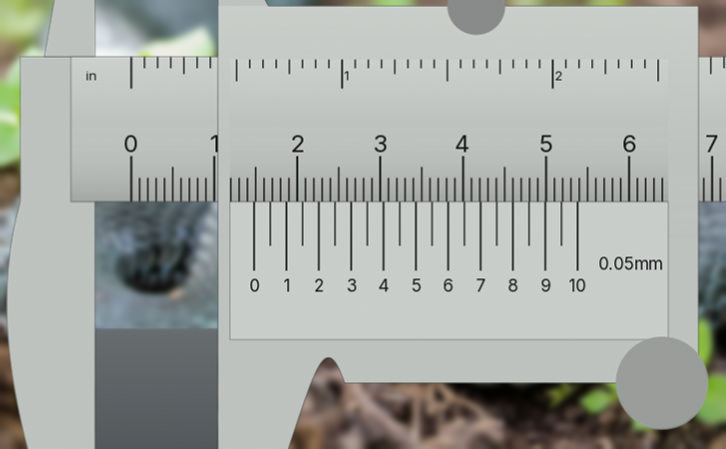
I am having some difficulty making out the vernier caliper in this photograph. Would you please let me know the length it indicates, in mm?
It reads 14.8 mm
